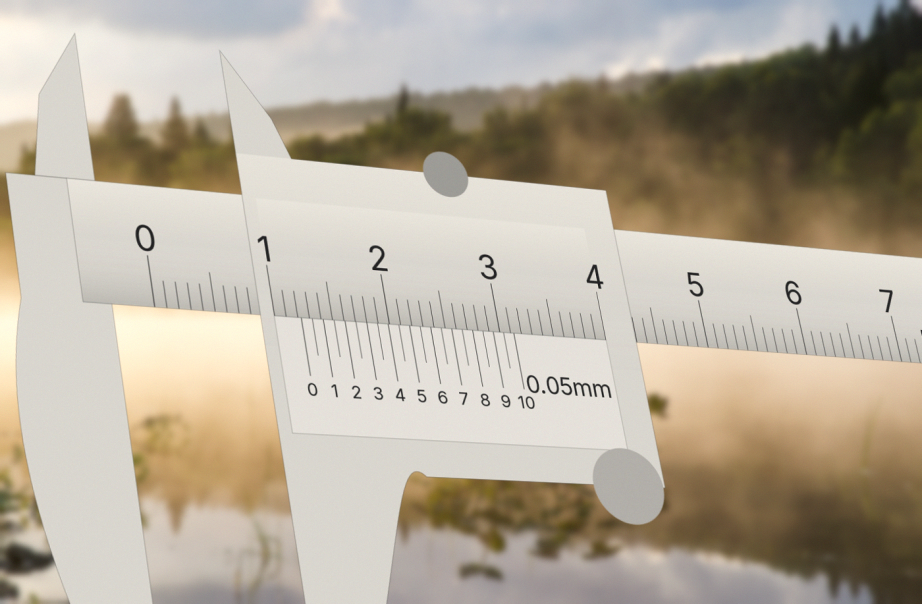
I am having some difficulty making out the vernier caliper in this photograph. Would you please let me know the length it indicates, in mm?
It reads 12.3 mm
